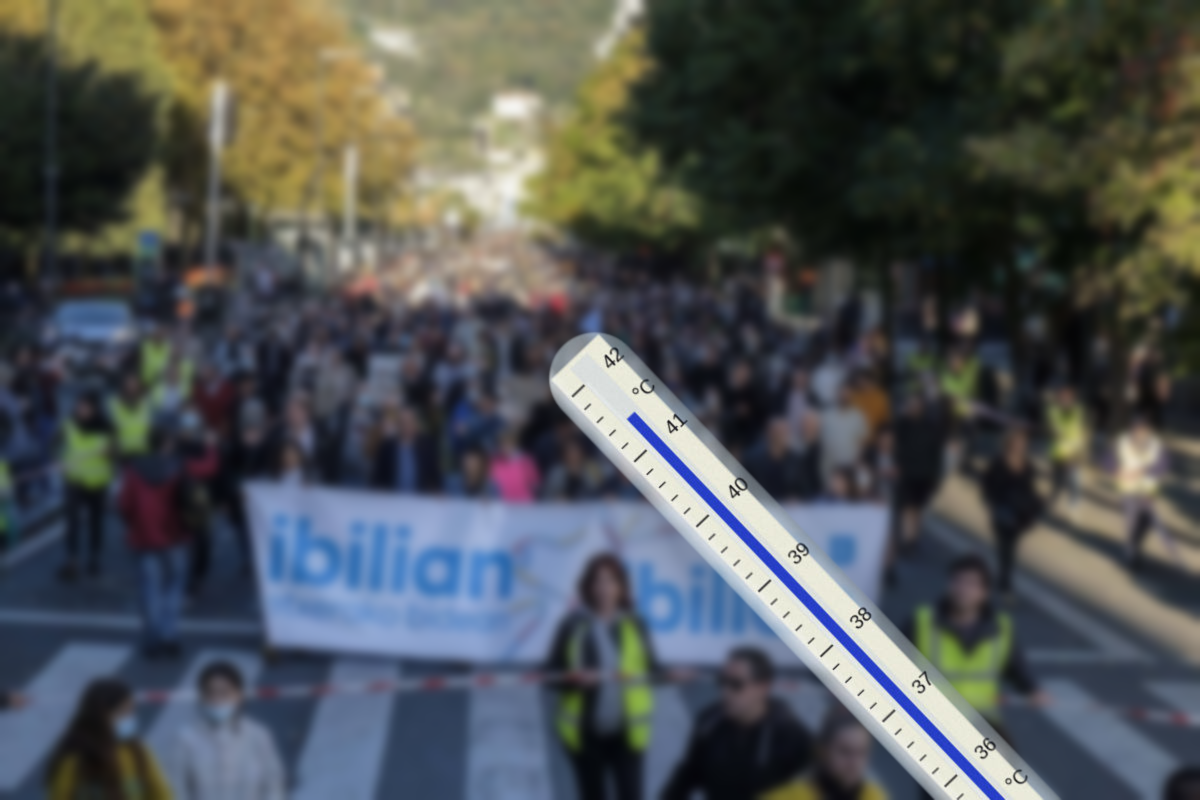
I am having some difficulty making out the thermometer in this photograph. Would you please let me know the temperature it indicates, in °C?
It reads 41.4 °C
